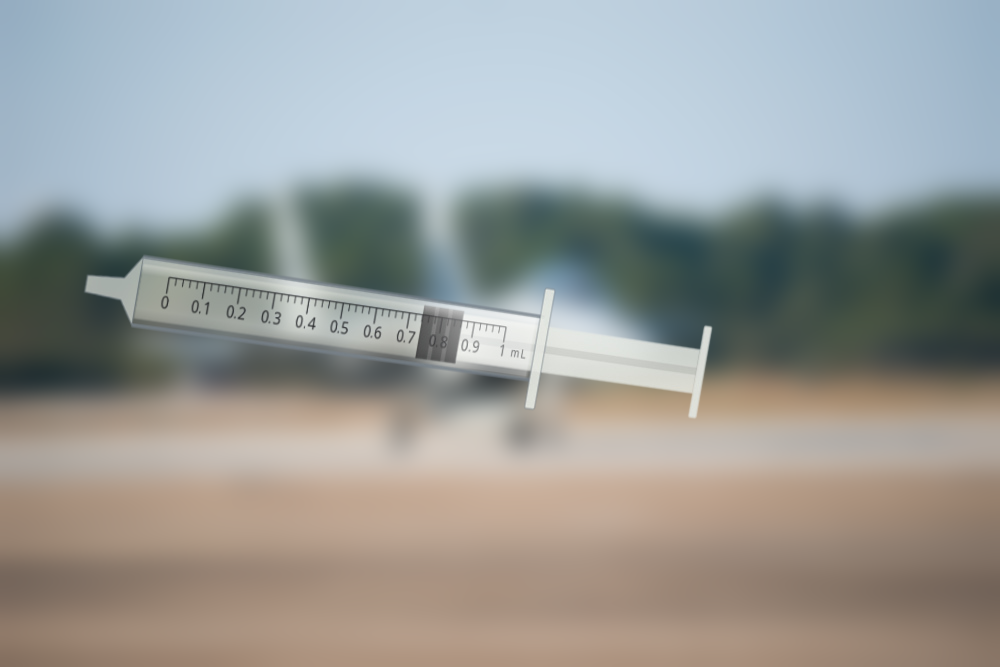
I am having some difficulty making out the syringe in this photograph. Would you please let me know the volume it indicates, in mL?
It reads 0.74 mL
